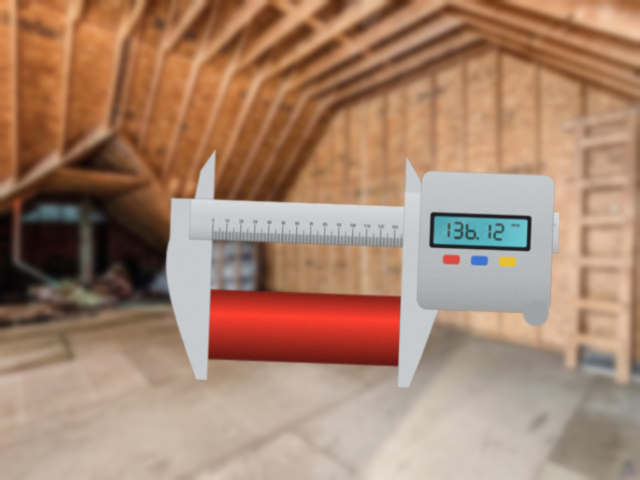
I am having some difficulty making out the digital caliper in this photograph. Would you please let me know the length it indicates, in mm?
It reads 136.12 mm
